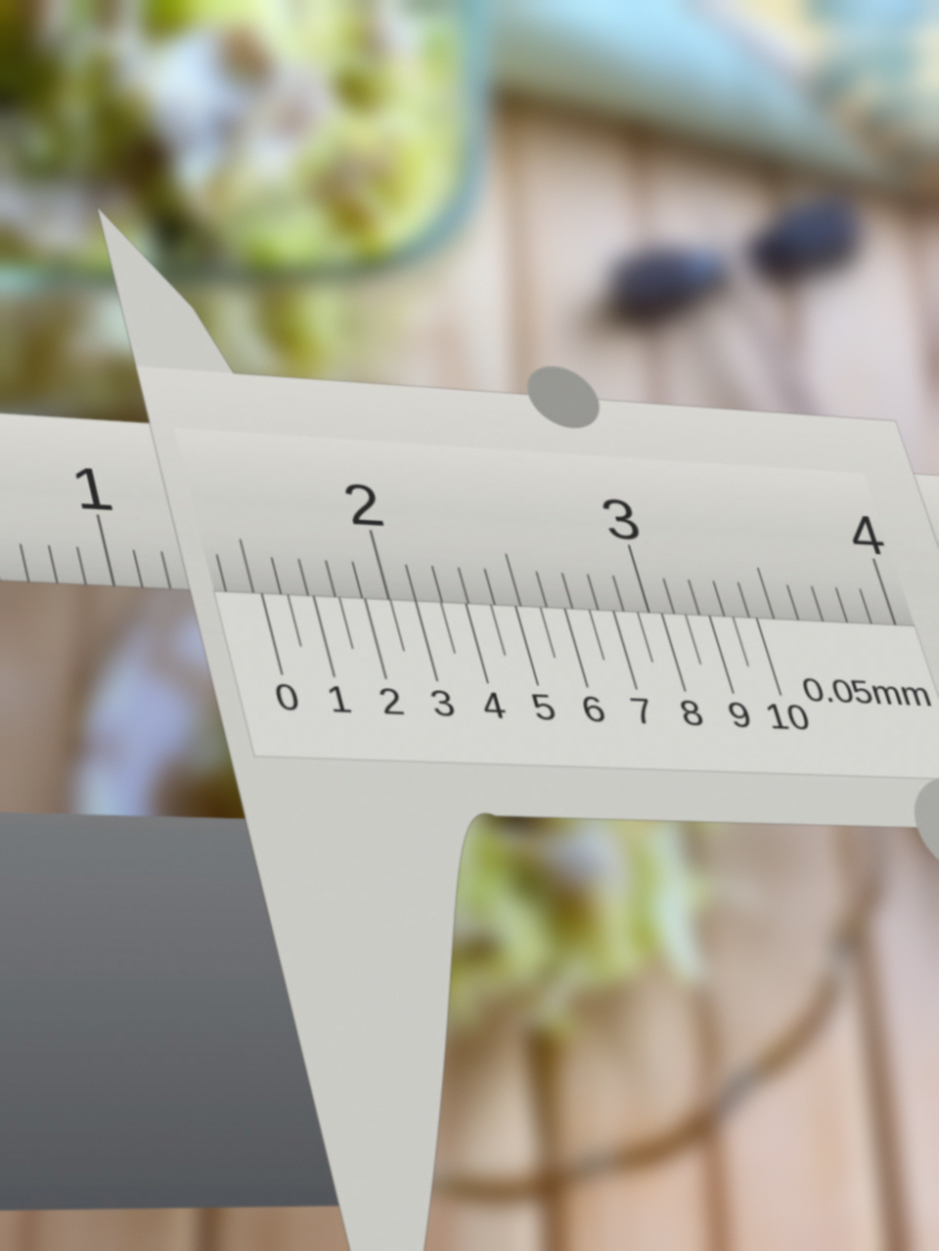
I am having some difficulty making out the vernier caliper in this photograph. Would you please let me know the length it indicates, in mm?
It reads 15.3 mm
